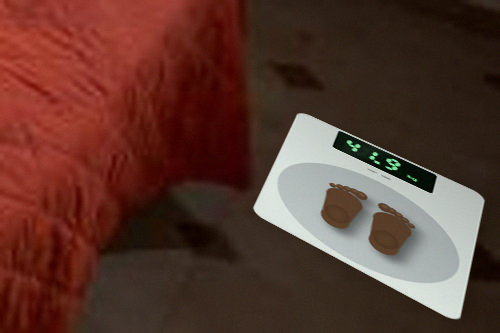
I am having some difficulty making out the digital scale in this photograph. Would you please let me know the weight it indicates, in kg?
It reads 41.9 kg
